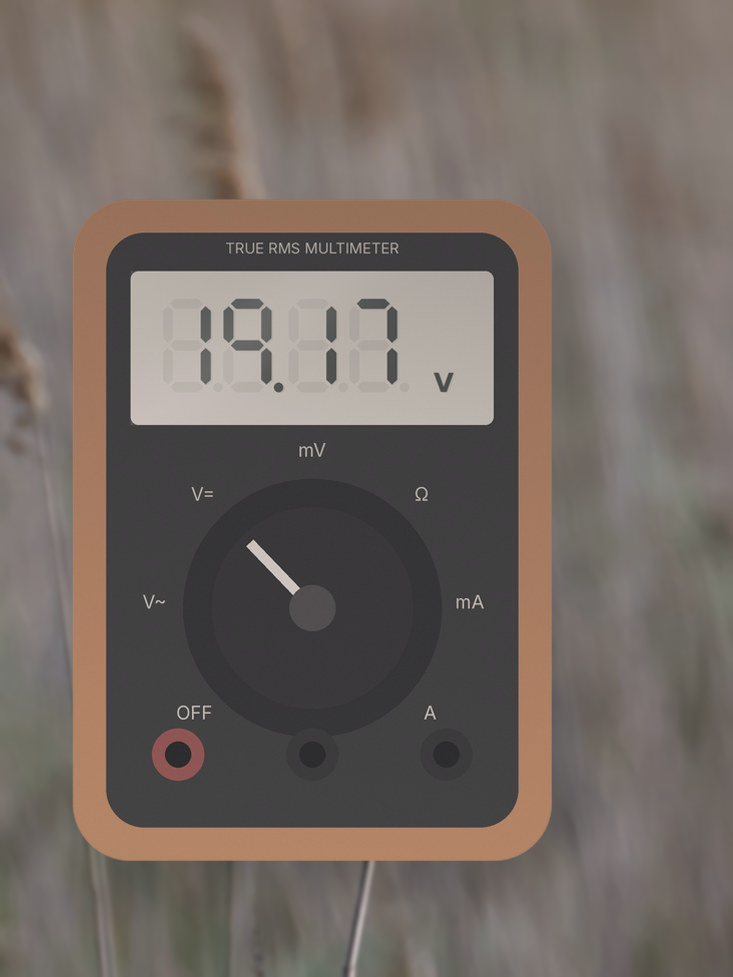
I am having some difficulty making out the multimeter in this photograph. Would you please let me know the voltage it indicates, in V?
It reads 19.17 V
